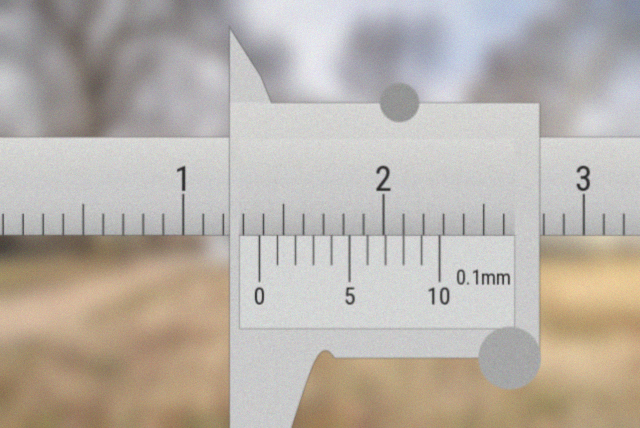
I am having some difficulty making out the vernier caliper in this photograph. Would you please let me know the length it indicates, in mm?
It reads 13.8 mm
